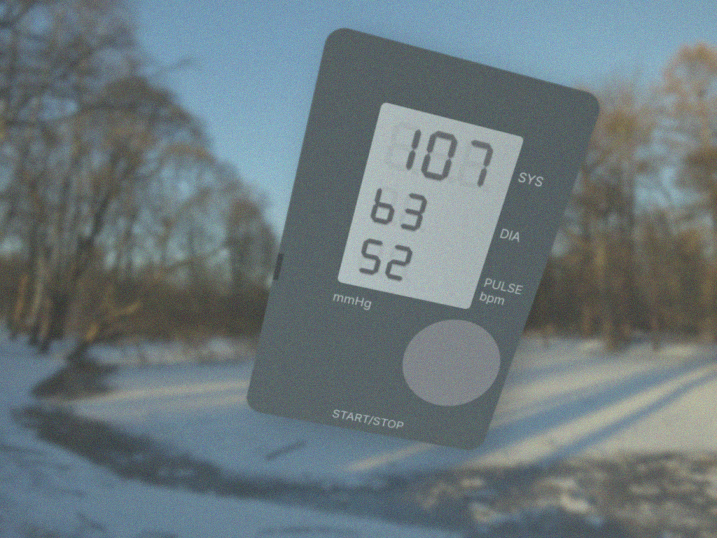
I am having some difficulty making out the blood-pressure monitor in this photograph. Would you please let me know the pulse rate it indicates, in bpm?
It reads 52 bpm
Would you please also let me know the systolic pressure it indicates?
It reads 107 mmHg
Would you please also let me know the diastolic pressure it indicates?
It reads 63 mmHg
